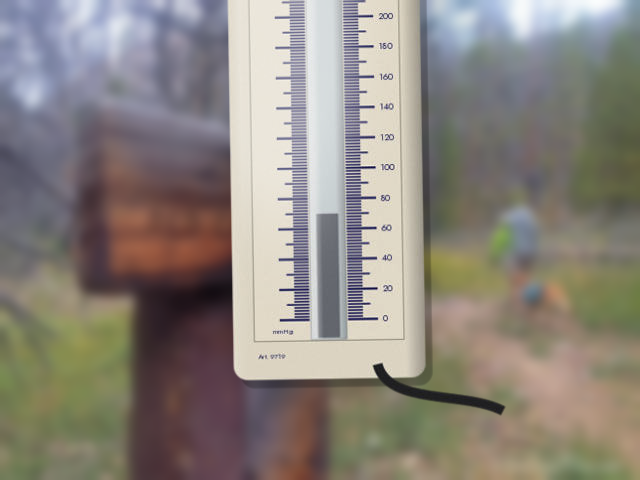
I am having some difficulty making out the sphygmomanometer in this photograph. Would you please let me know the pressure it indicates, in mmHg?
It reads 70 mmHg
